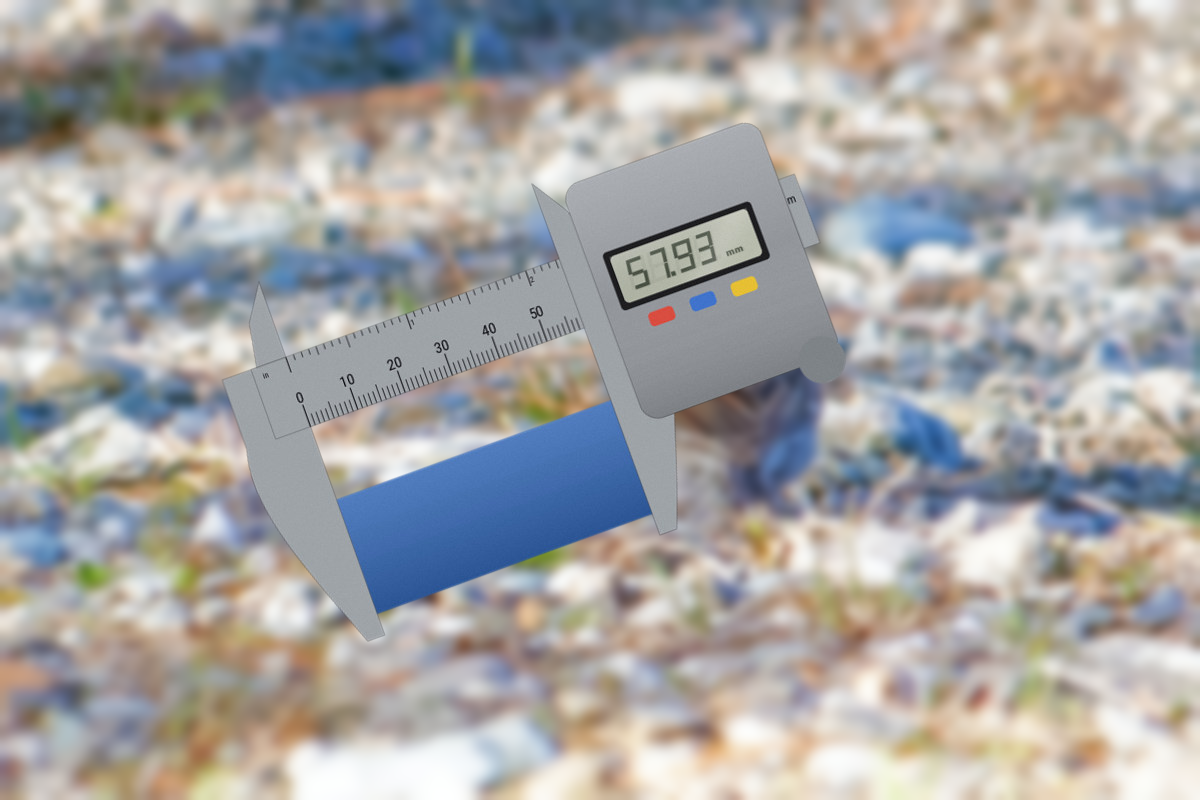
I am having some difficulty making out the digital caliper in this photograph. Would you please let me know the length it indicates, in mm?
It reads 57.93 mm
